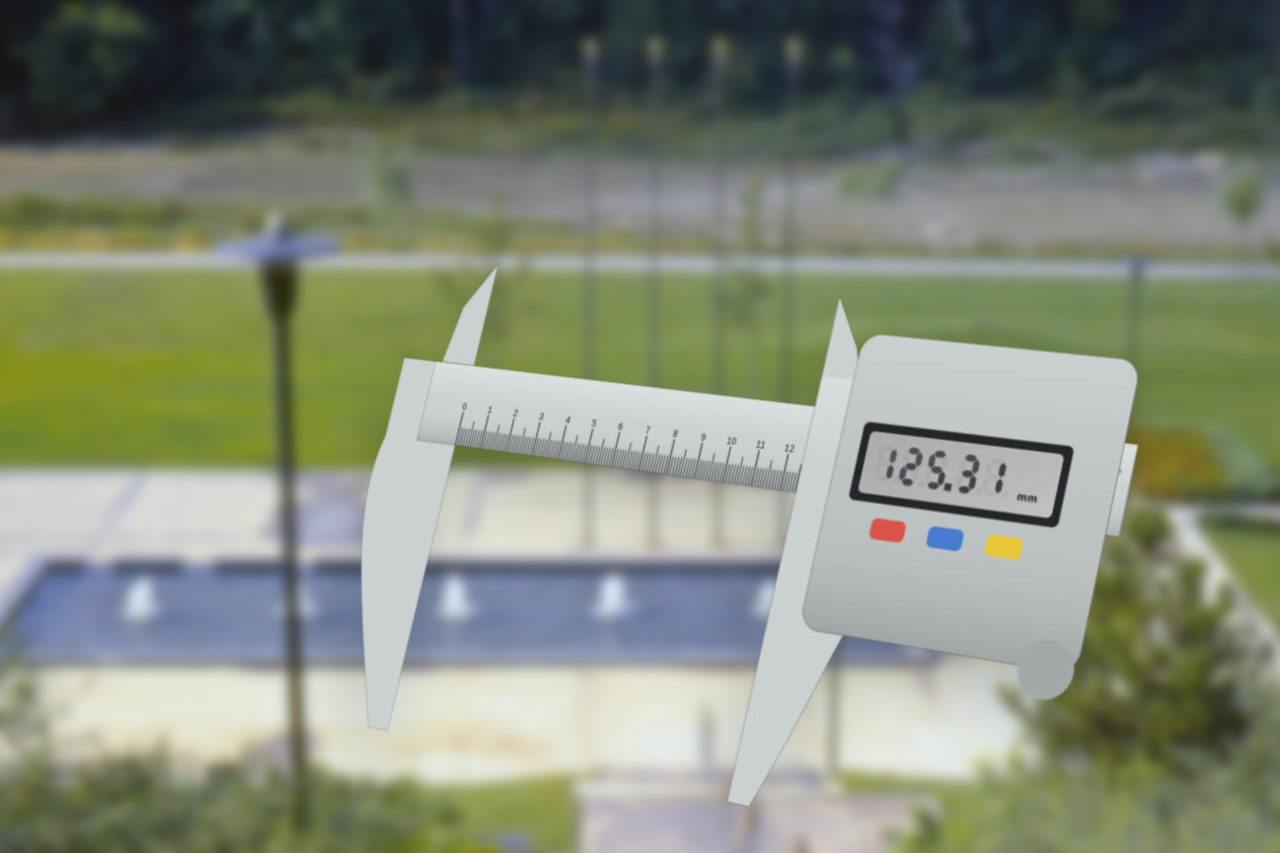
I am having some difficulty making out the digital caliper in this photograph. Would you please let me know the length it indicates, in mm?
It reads 125.31 mm
